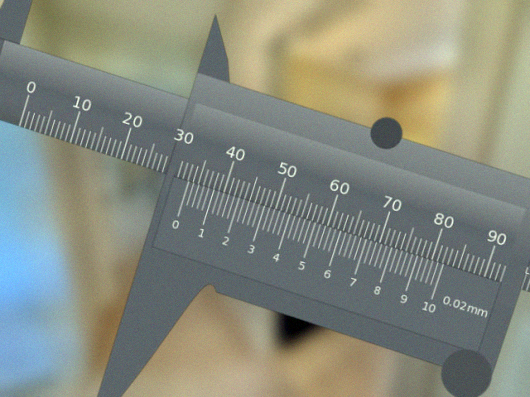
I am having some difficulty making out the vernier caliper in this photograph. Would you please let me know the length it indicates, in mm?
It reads 33.2 mm
